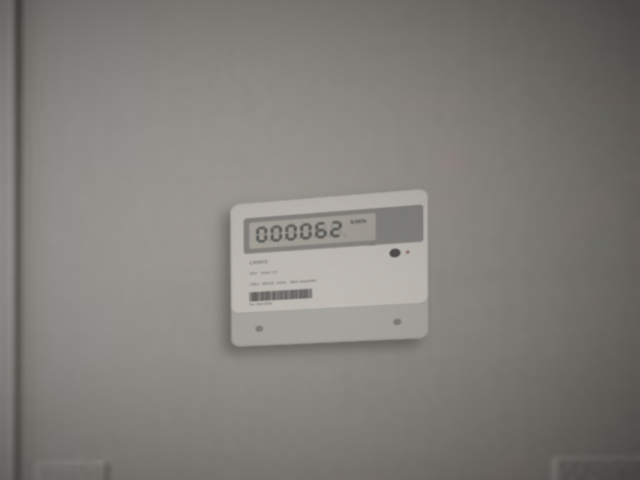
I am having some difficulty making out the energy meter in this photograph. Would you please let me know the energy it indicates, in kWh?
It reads 62 kWh
